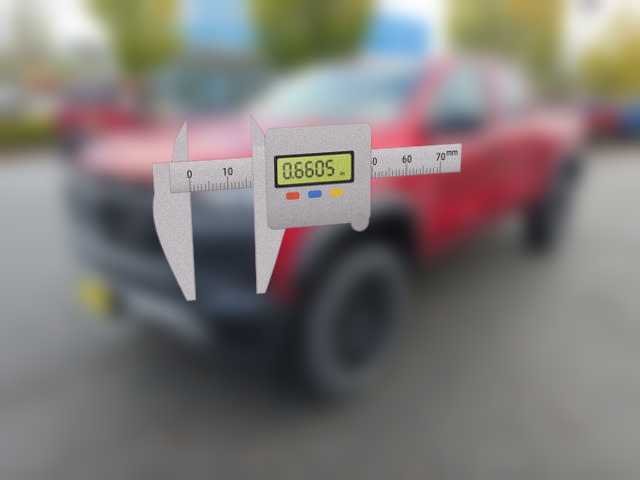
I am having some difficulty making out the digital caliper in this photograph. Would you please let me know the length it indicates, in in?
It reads 0.6605 in
